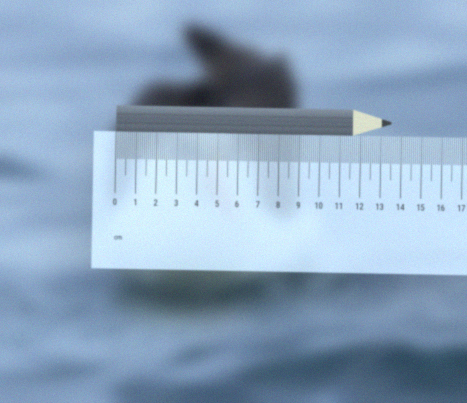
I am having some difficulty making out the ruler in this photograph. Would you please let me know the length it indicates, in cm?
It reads 13.5 cm
